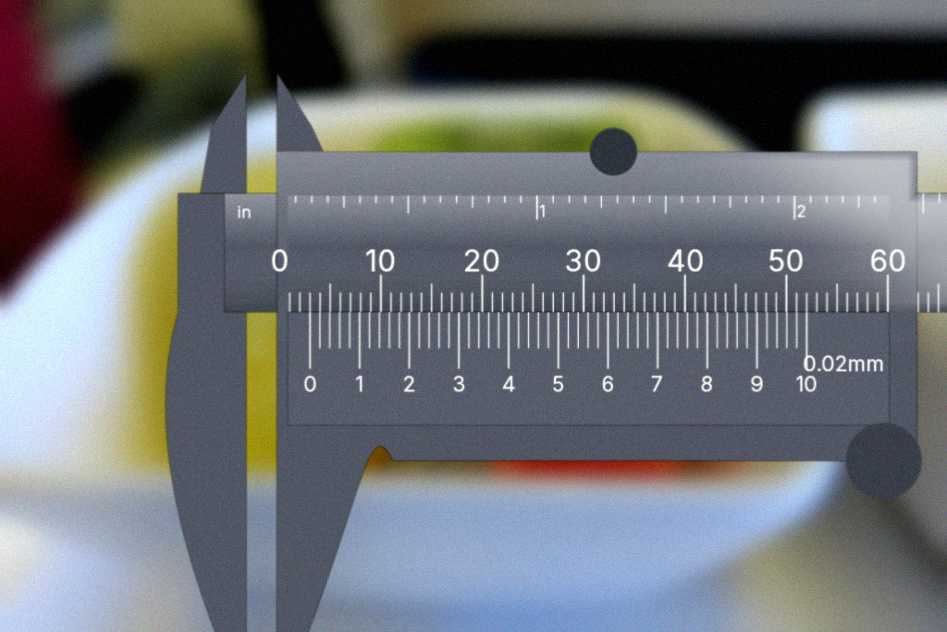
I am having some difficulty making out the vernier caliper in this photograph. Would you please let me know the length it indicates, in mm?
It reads 3.0 mm
